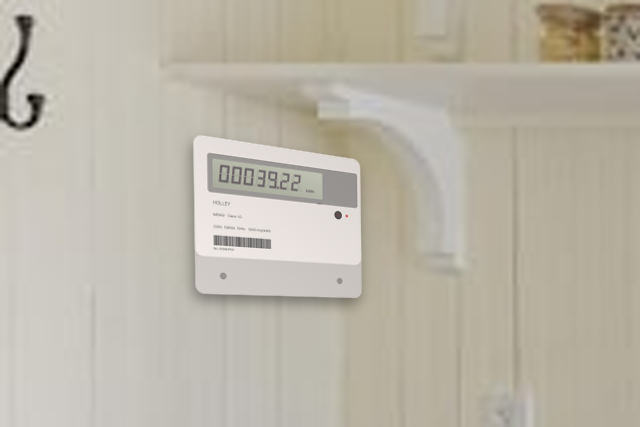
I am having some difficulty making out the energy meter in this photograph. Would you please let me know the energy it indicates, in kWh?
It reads 39.22 kWh
